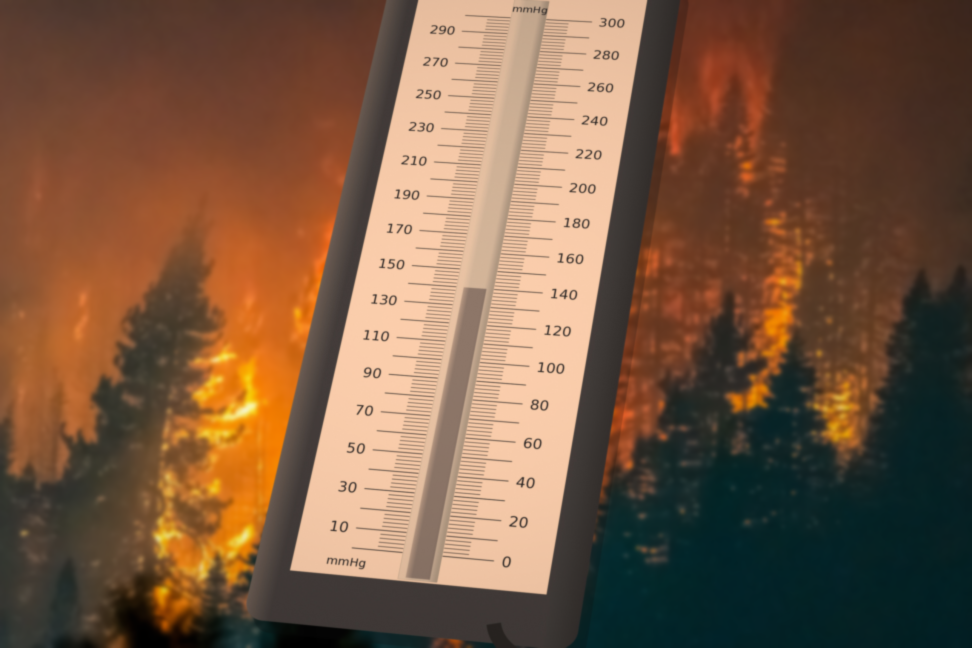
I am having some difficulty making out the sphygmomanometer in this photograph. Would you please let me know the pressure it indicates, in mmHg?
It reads 140 mmHg
